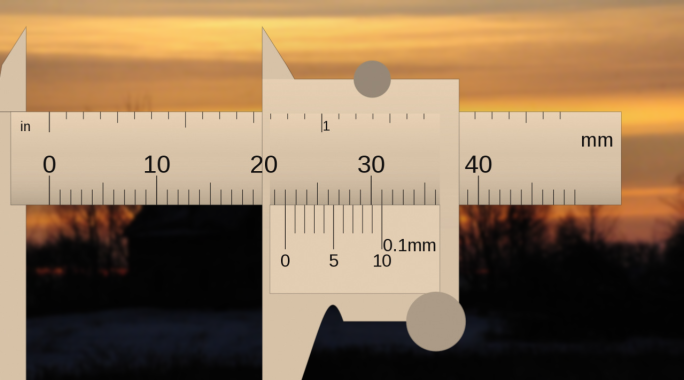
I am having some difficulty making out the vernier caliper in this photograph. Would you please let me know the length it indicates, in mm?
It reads 22.0 mm
